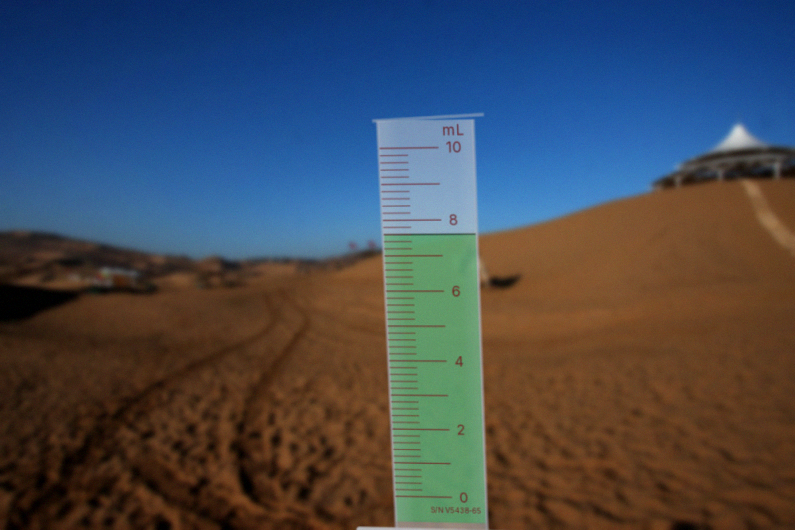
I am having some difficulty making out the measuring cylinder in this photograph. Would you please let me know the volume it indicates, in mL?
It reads 7.6 mL
